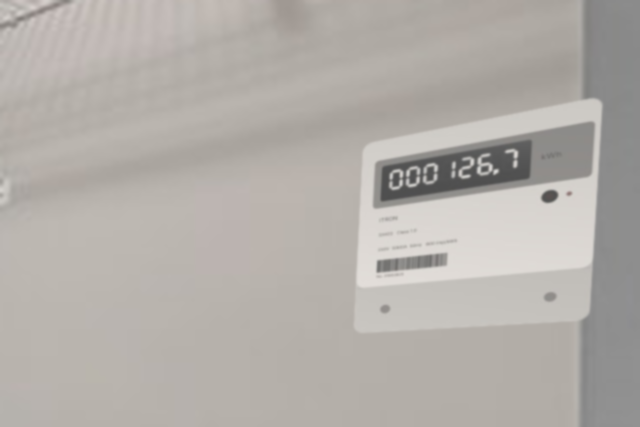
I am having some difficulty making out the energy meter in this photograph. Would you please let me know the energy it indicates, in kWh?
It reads 126.7 kWh
